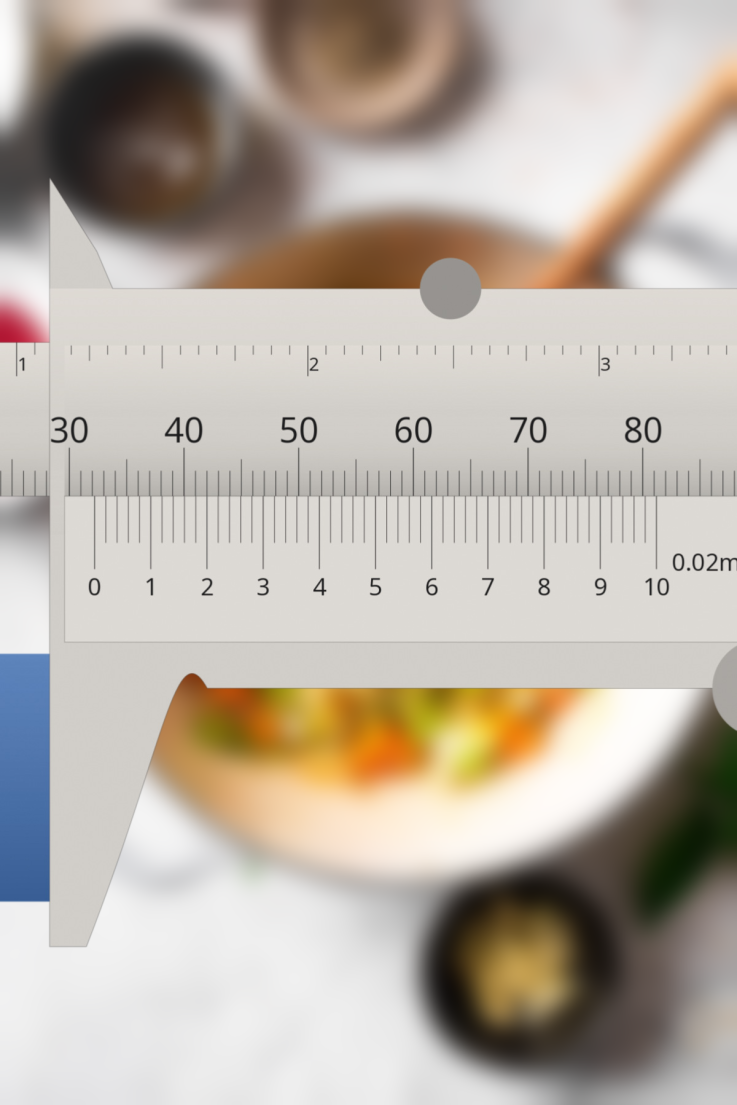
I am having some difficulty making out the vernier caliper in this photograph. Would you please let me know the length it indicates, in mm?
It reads 32.2 mm
